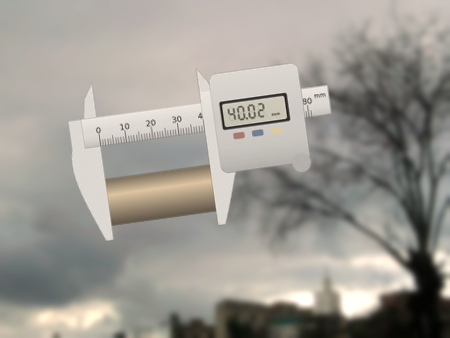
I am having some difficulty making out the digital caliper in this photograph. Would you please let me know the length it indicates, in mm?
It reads 40.02 mm
